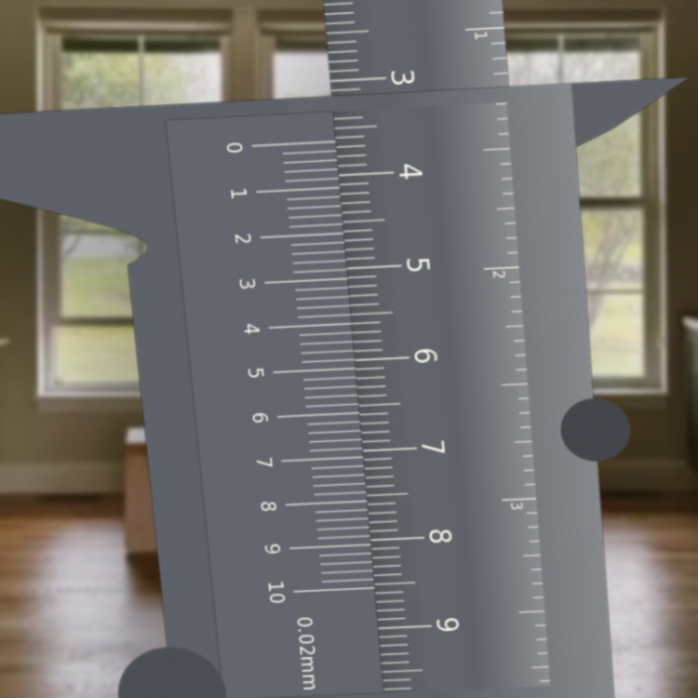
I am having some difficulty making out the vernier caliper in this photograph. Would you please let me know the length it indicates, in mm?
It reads 36.4 mm
